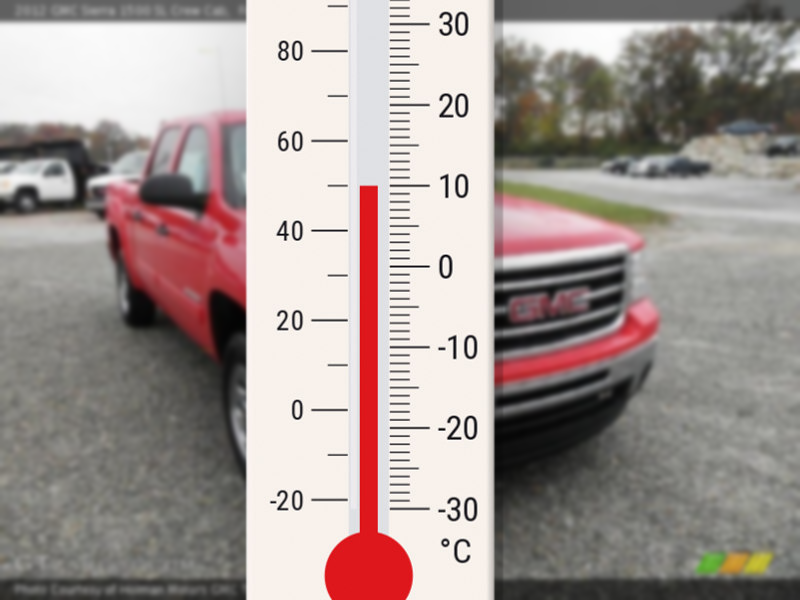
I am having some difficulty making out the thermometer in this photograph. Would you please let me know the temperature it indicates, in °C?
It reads 10 °C
